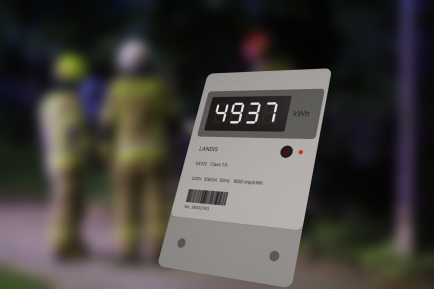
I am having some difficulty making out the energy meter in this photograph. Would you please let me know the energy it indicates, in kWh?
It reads 4937 kWh
